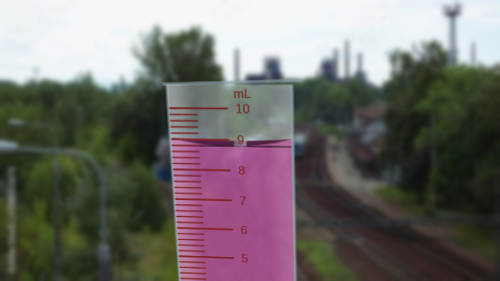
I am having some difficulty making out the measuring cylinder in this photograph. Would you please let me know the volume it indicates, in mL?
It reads 8.8 mL
